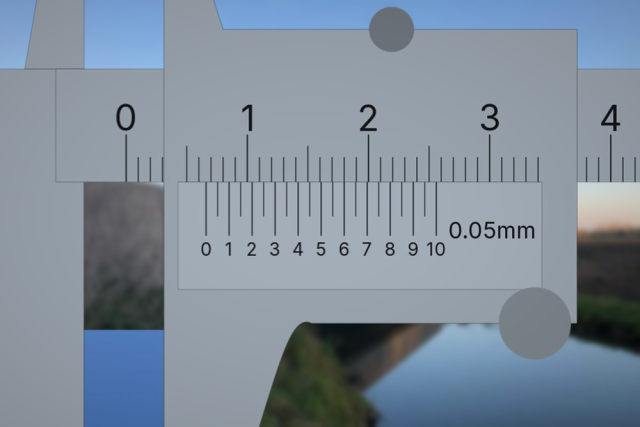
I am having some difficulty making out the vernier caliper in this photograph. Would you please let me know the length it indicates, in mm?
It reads 6.6 mm
